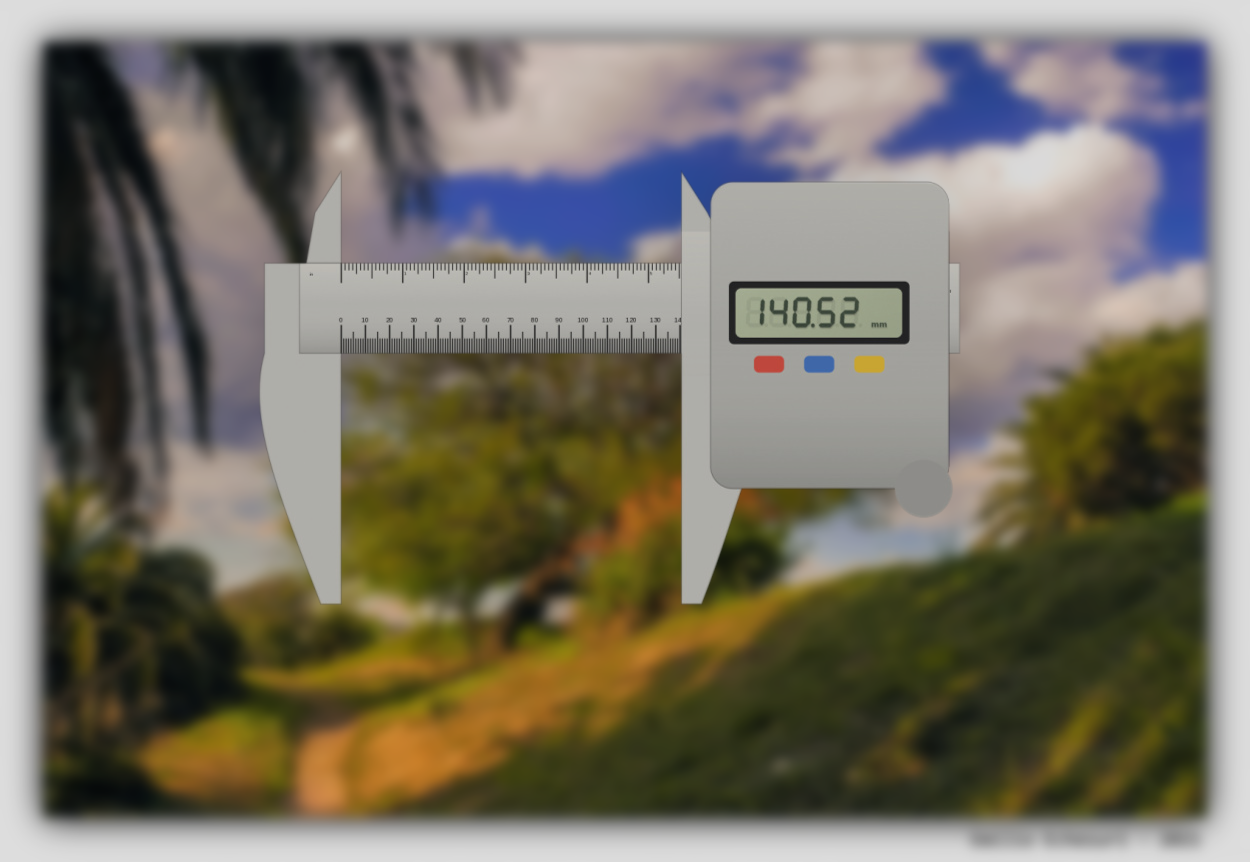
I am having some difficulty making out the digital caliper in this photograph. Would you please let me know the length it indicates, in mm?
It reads 140.52 mm
